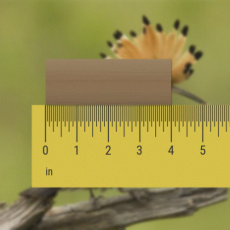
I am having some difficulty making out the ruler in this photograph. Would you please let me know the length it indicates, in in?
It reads 4 in
